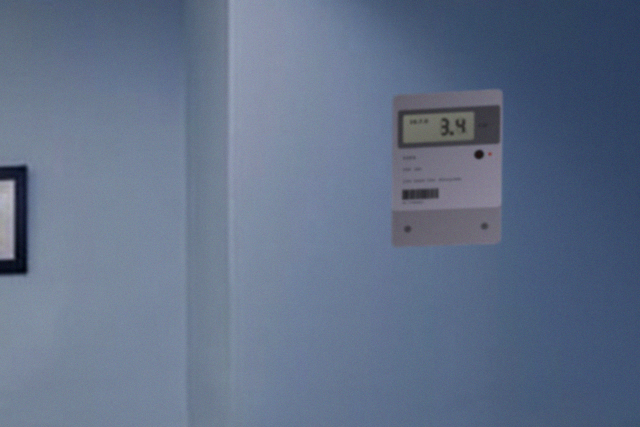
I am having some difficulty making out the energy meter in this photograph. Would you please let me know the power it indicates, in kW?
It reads 3.4 kW
